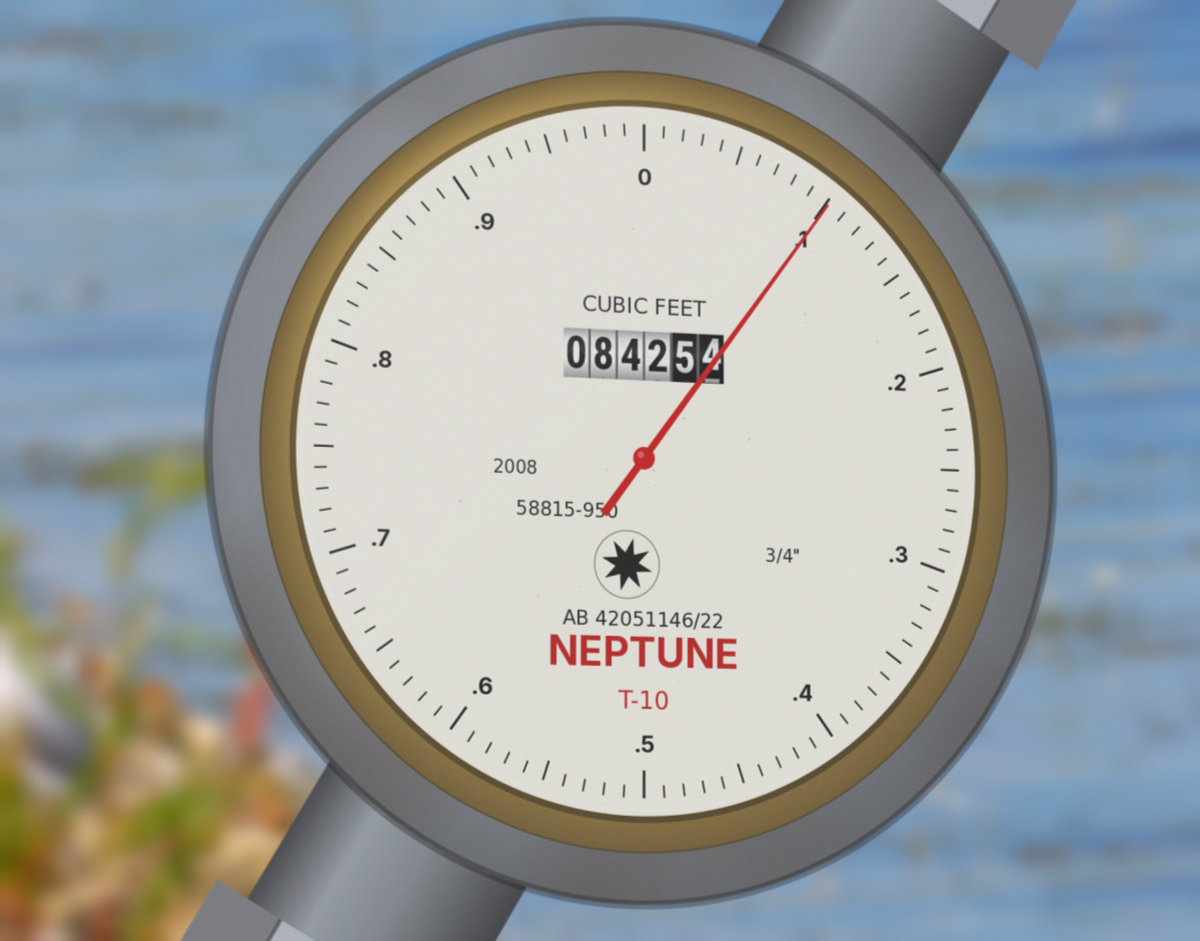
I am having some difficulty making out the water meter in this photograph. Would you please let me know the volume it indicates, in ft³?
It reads 84254.10 ft³
